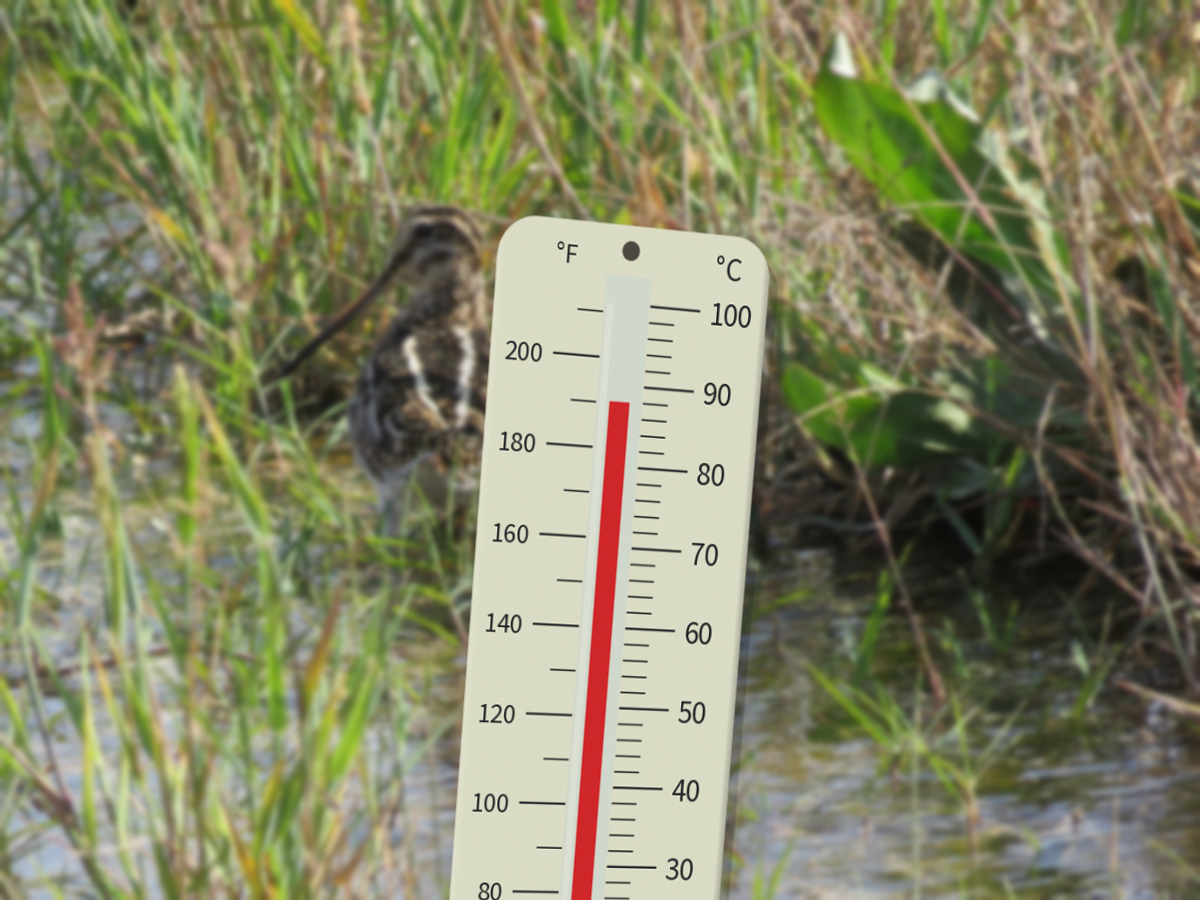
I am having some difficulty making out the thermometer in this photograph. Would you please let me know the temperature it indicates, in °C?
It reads 88 °C
